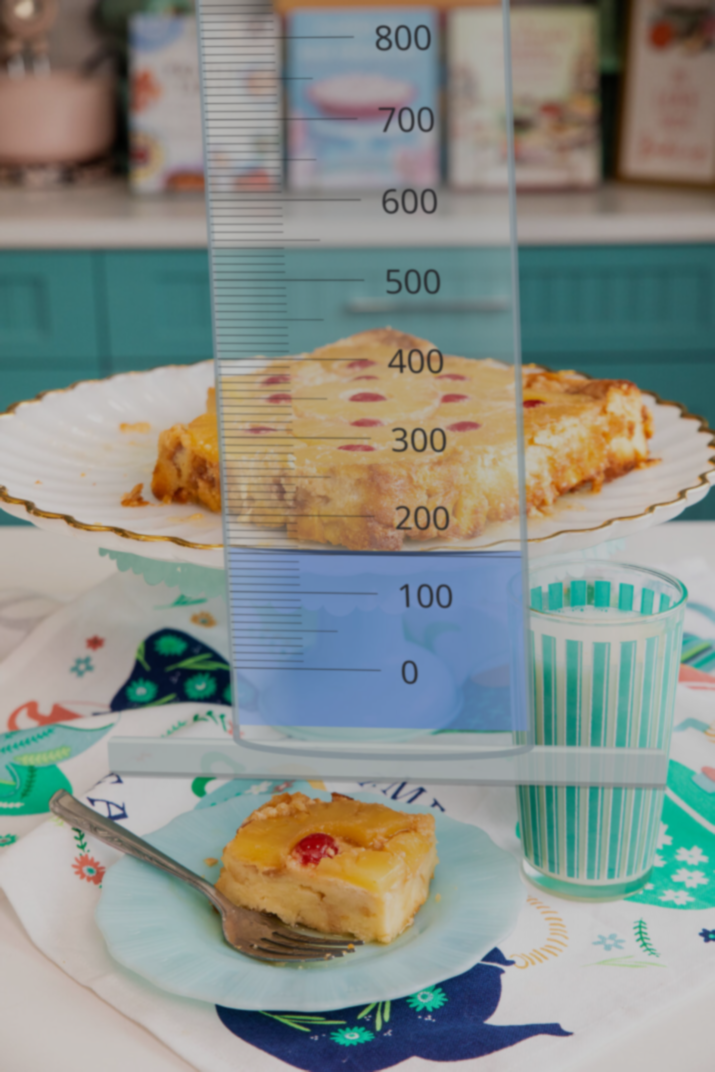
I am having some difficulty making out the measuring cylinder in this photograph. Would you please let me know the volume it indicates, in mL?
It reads 150 mL
